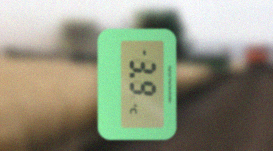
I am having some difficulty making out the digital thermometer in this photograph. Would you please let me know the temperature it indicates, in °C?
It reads -3.9 °C
